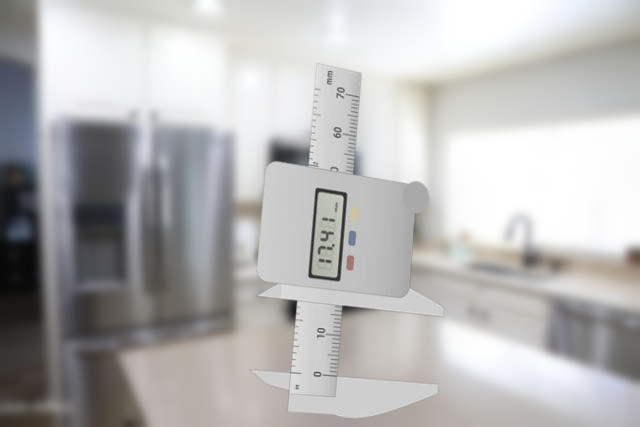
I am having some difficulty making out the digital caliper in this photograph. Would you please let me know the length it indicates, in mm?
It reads 17.41 mm
